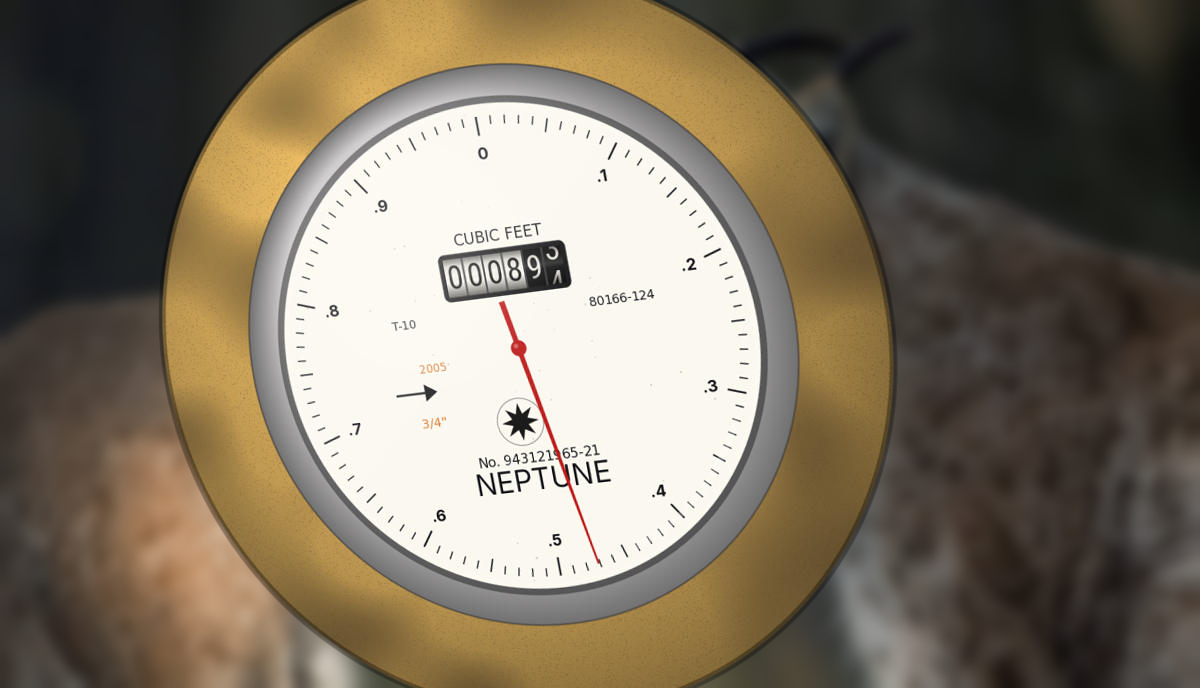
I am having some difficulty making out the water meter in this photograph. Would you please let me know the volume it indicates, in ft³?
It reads 893.47 ft³
